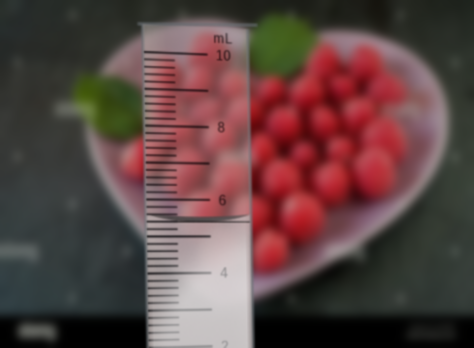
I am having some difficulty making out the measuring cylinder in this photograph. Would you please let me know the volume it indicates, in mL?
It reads 5.4 mL
